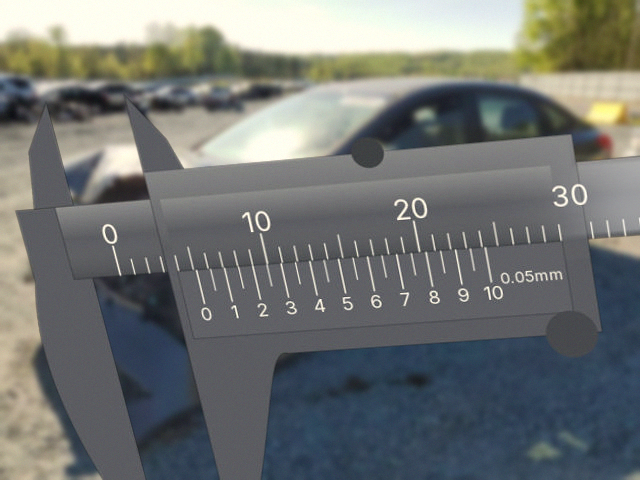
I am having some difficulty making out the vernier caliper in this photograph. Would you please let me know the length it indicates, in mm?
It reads 5.2 mm
